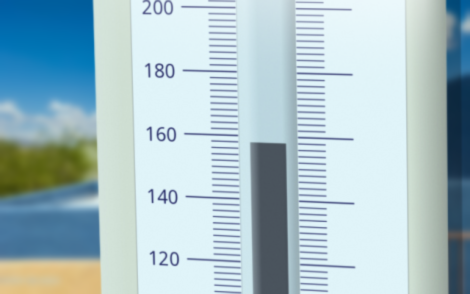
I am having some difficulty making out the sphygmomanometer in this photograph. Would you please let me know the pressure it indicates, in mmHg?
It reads 158 mmHg
